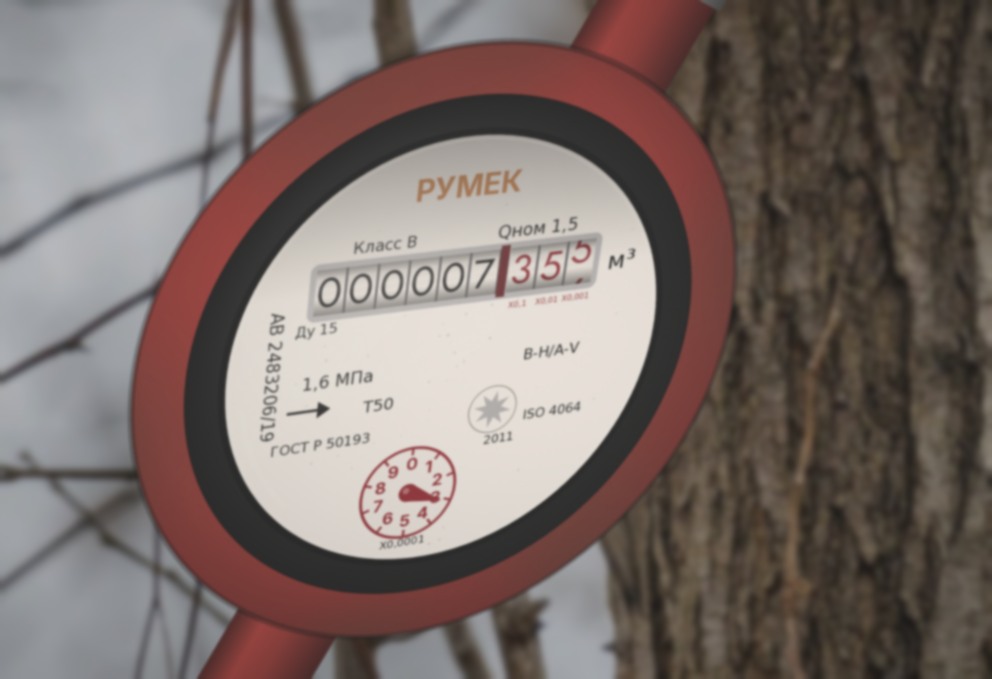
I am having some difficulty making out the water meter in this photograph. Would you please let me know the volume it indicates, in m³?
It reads 7.3553 m³
